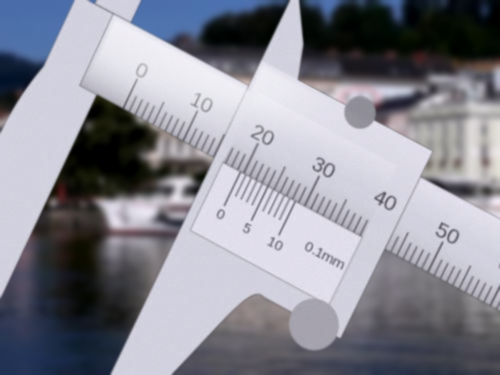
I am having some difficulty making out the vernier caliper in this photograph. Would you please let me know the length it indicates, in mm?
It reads 19.5 mm
